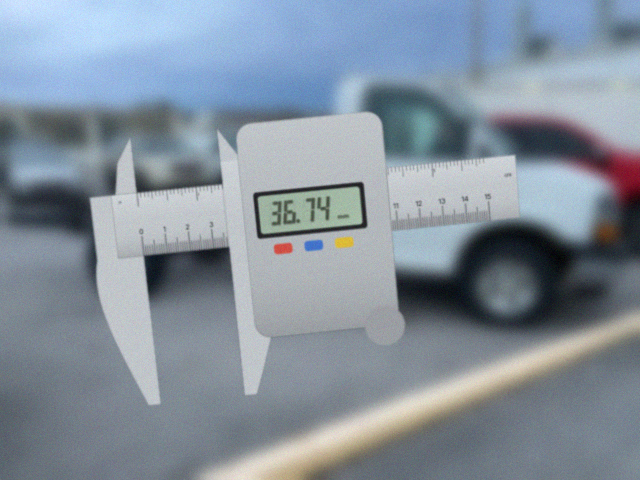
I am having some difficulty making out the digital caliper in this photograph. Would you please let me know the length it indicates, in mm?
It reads 36.74 mm
